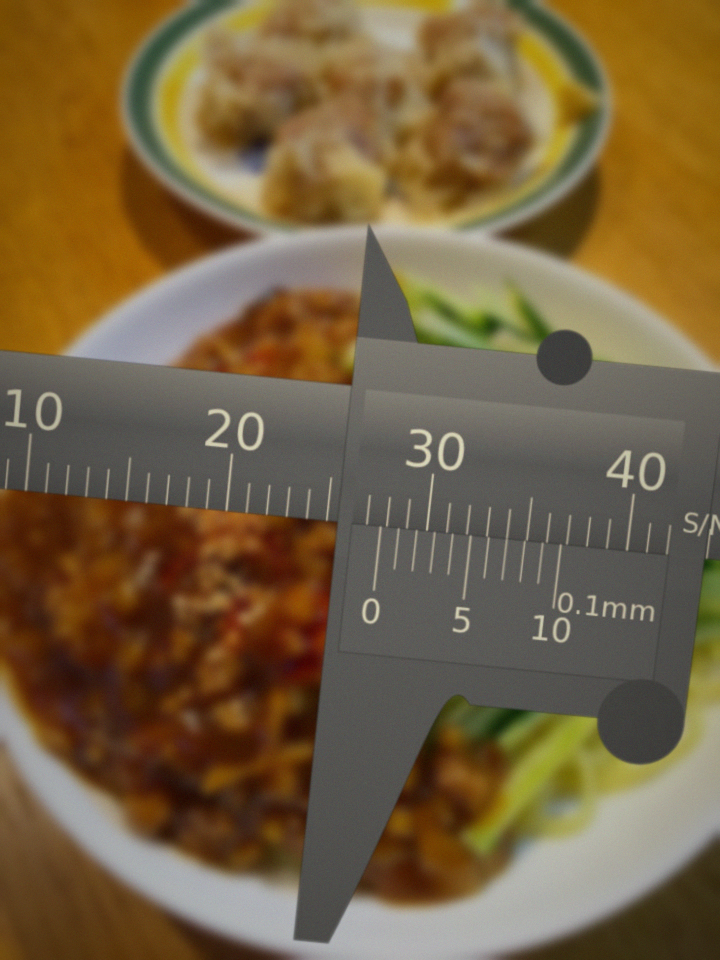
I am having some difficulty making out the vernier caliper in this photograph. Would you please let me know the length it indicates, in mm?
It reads 27.7 mm
